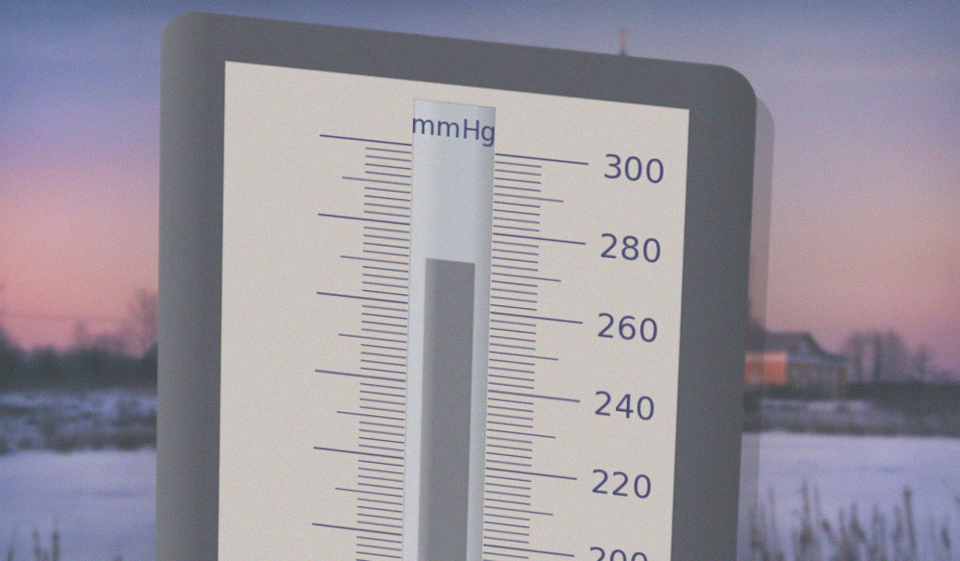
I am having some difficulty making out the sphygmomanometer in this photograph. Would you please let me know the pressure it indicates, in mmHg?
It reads 272 mmHg
